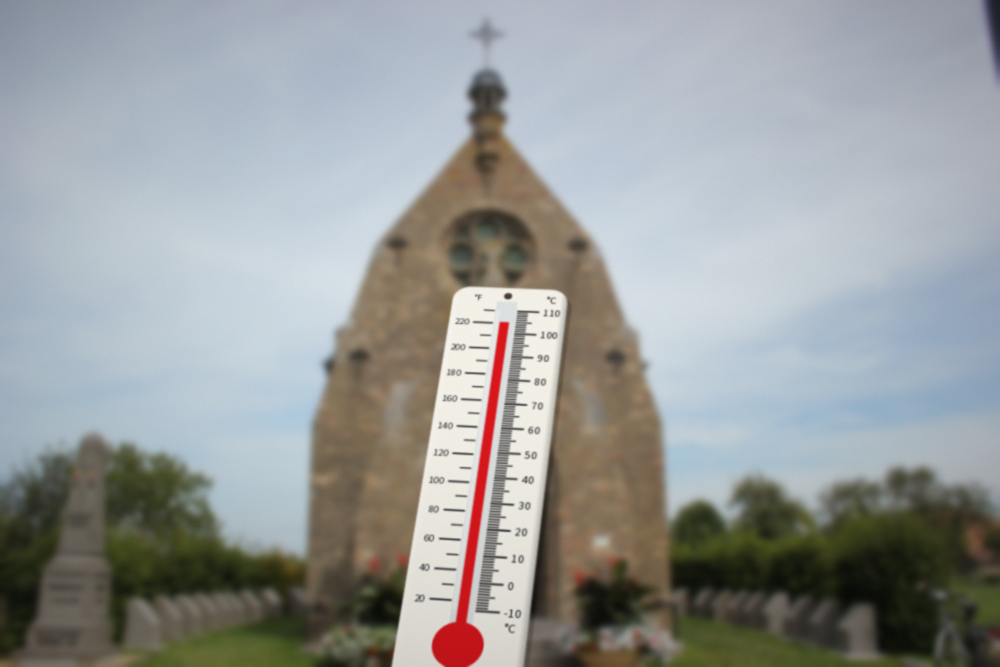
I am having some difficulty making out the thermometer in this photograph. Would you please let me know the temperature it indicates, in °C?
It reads 105 °C
